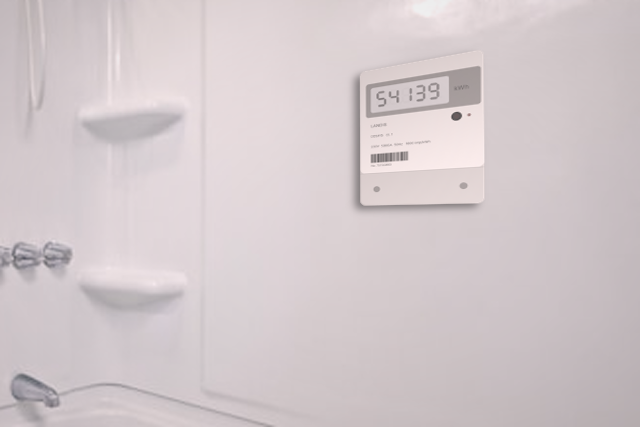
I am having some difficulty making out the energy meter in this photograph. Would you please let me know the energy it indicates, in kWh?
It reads 54139 kWh
